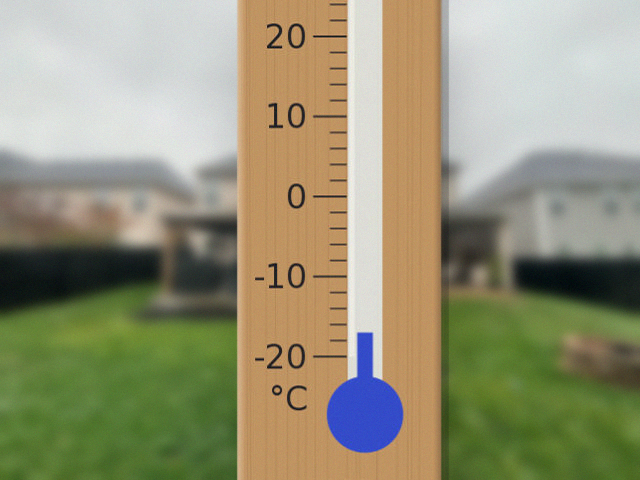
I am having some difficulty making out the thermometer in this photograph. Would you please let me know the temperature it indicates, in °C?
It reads -17 °C
